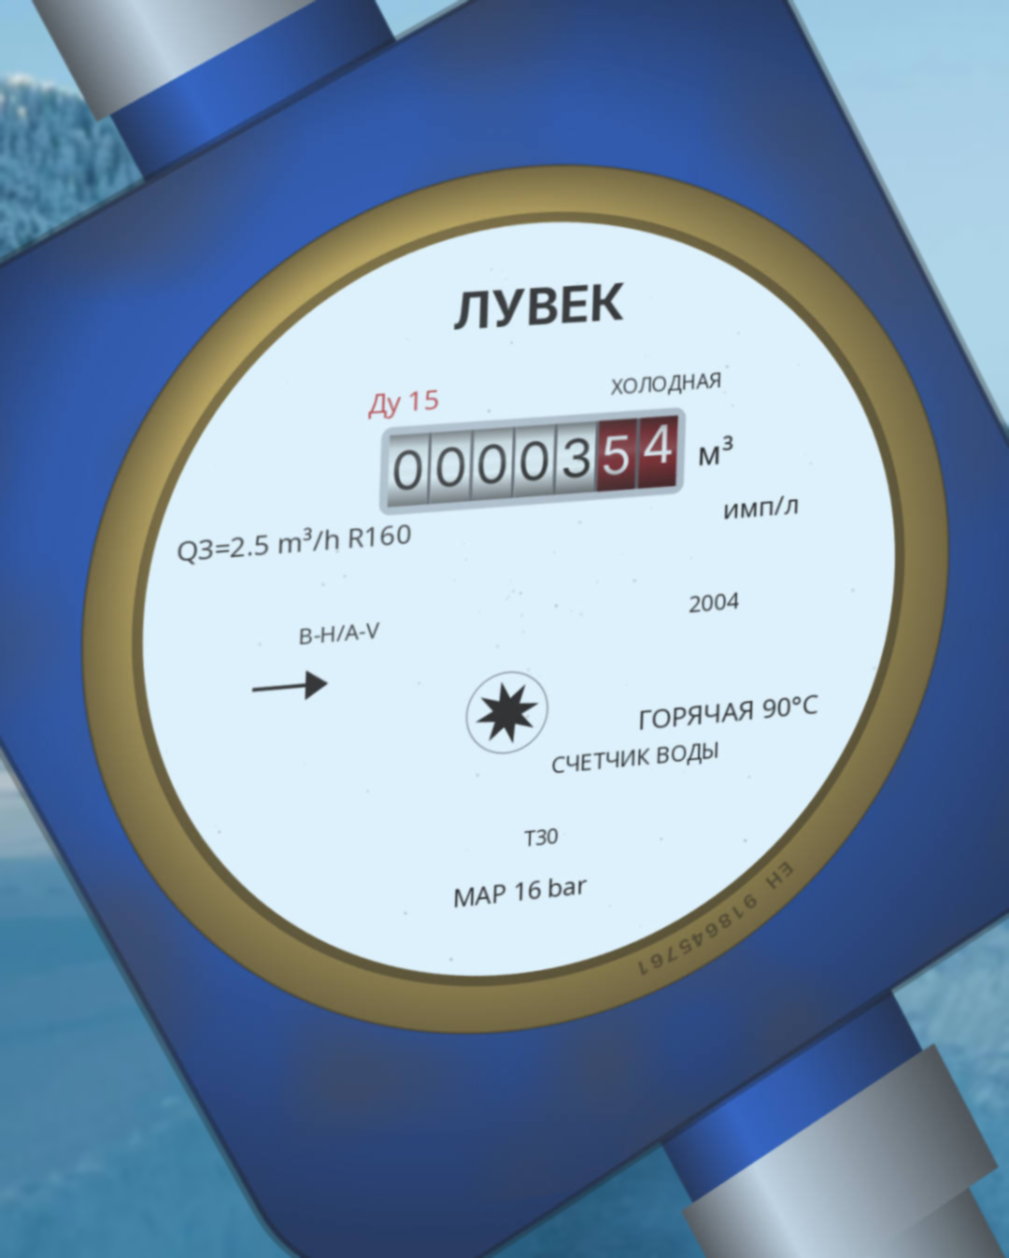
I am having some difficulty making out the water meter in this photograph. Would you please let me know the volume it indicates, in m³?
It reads 3.54 m³
